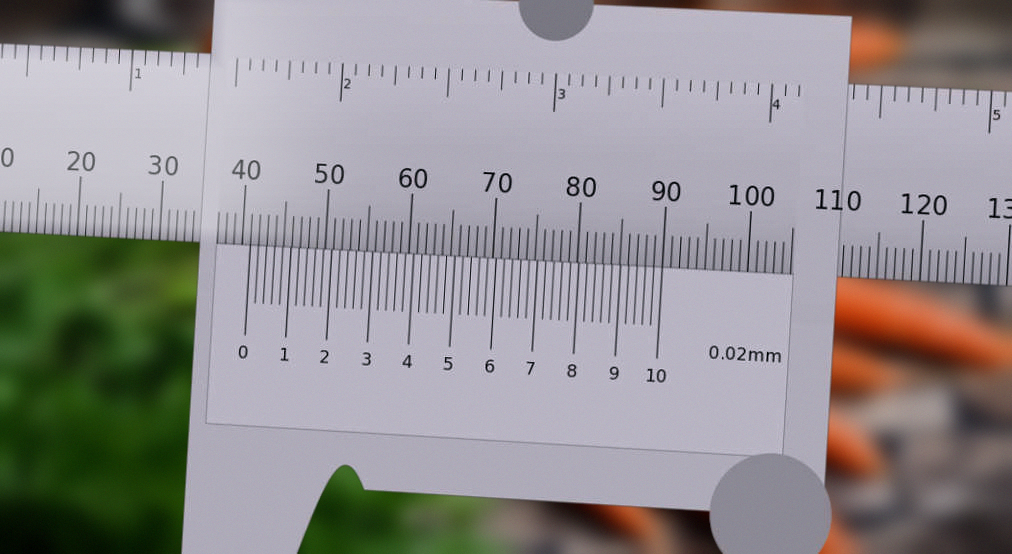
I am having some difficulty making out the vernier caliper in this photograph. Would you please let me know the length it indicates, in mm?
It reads 41.0 mm
